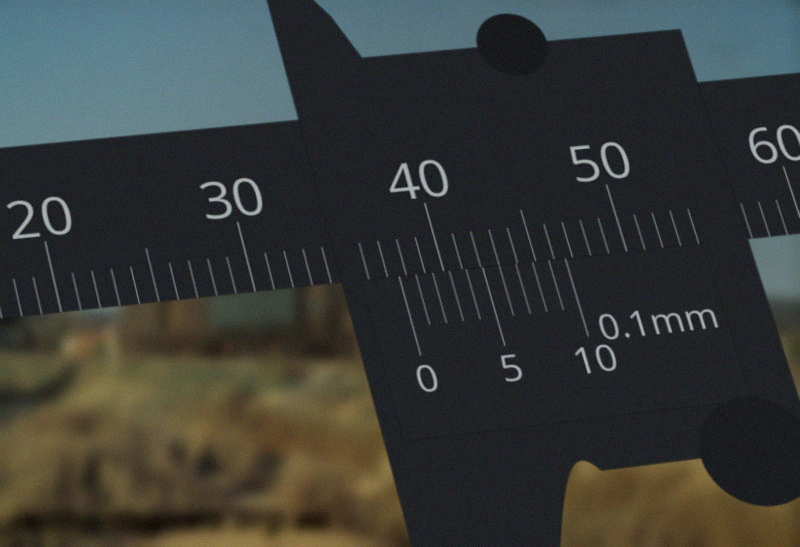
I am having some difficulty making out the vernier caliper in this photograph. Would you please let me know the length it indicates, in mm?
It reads 37.6 mm
